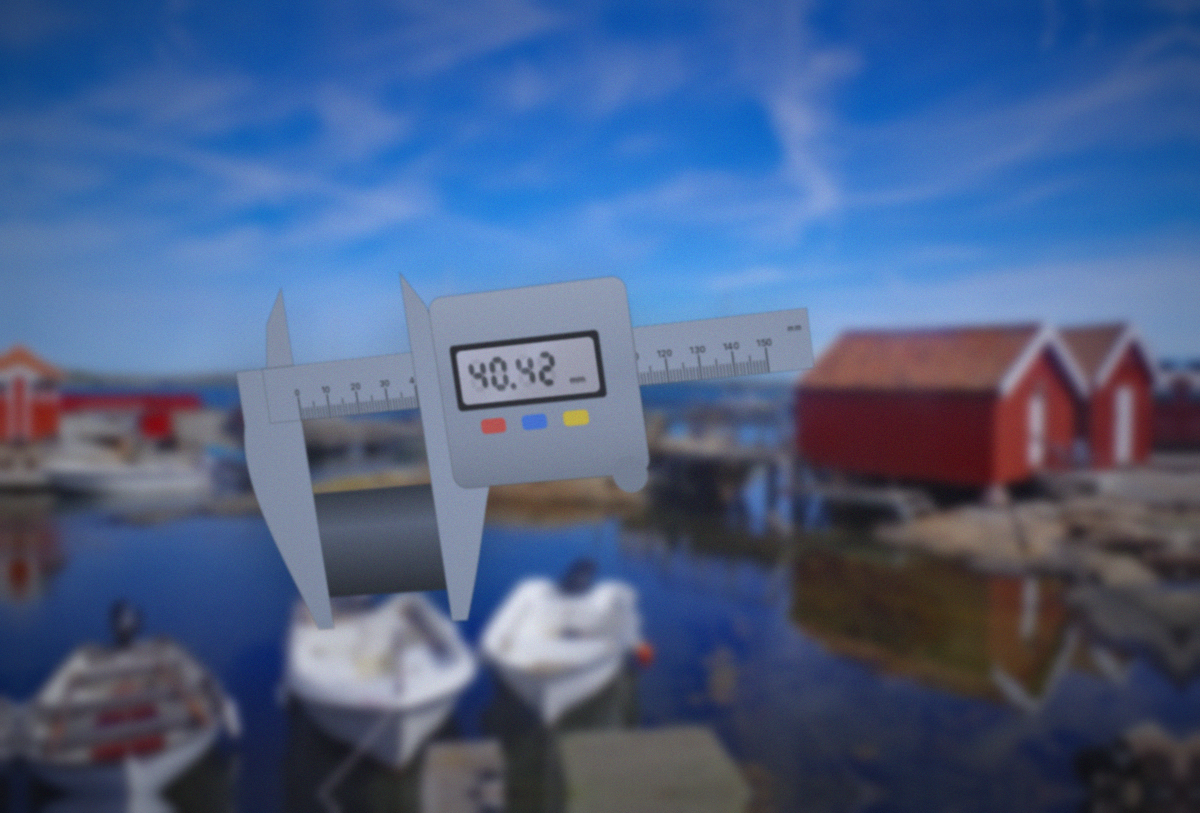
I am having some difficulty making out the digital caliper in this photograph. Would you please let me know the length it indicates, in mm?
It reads 40.42 mm
